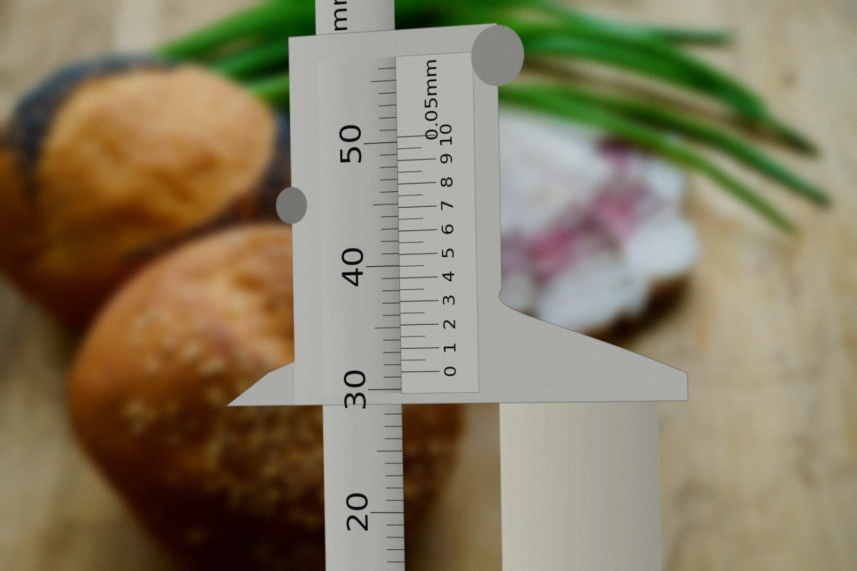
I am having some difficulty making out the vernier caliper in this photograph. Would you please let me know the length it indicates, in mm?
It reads 31.4 mm
